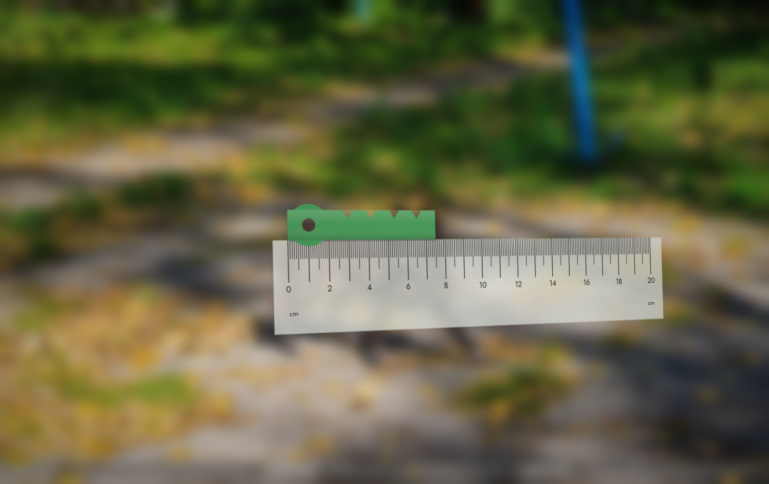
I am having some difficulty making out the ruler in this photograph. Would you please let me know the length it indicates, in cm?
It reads 7.5 cm
